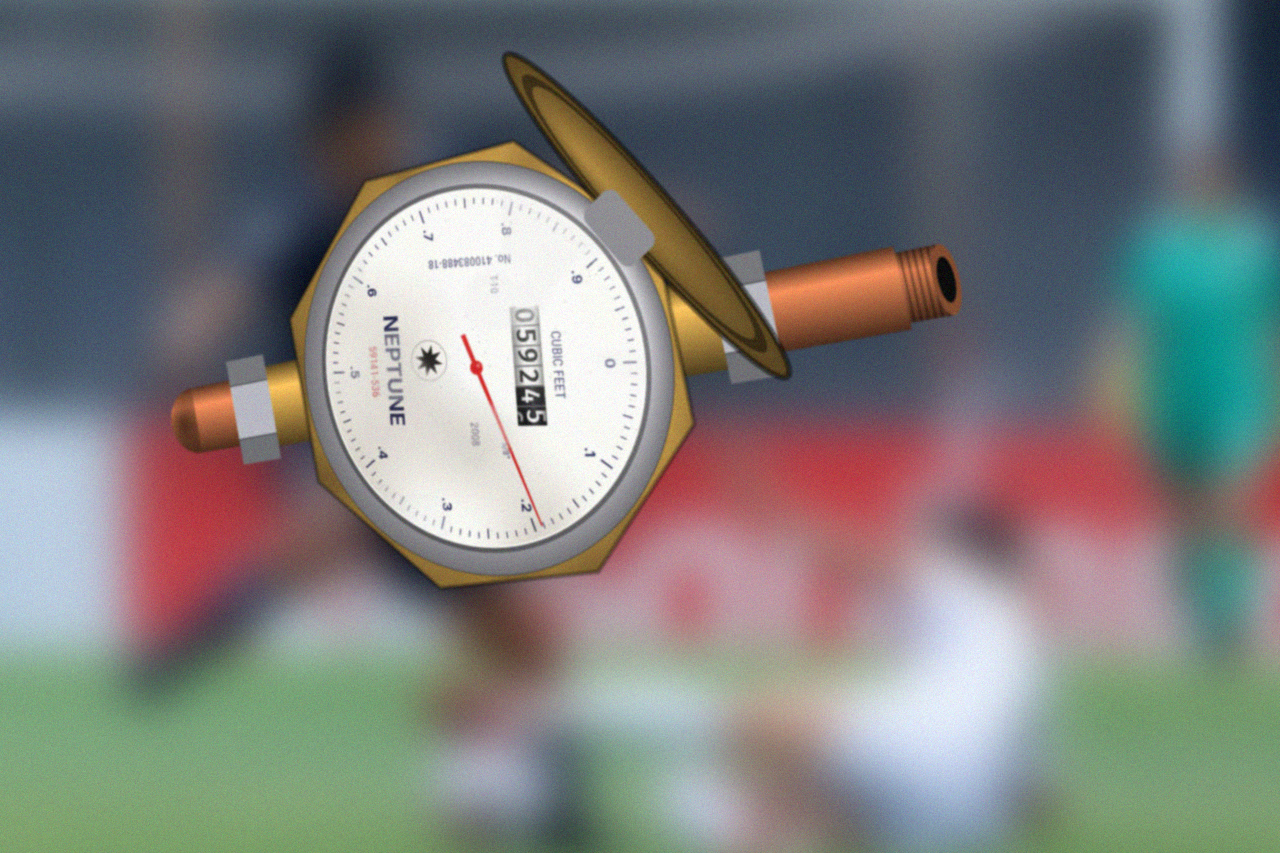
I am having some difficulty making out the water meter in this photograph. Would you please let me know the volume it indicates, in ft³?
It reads 59245.19 ft³
